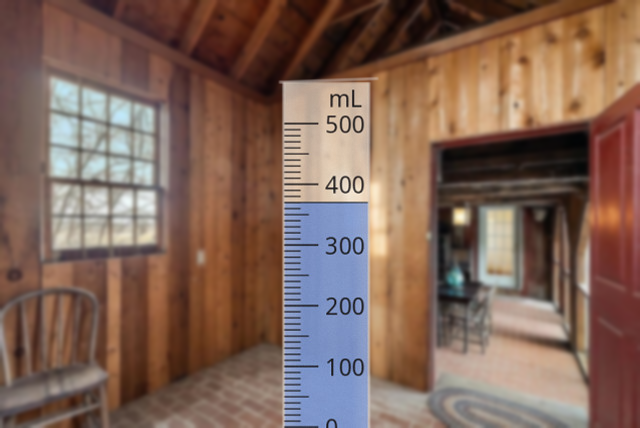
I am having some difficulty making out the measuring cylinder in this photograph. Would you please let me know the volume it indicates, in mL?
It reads 370 mL
